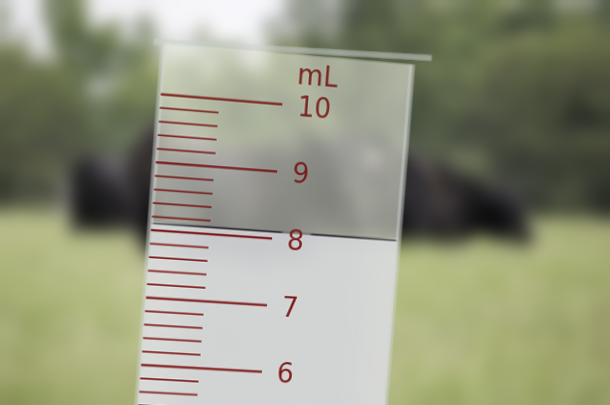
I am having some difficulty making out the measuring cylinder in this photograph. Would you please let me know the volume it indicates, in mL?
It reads 8.1 mL
